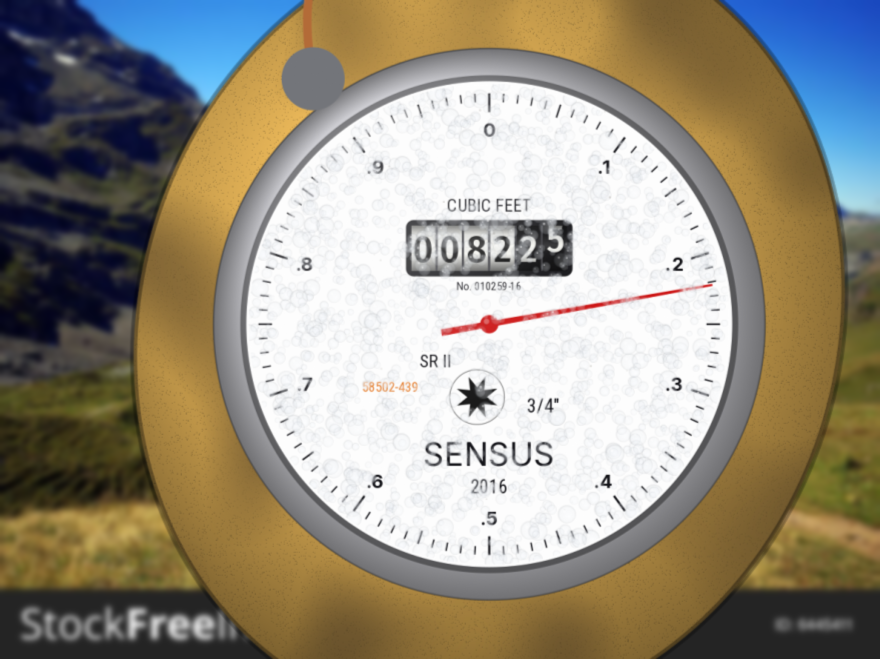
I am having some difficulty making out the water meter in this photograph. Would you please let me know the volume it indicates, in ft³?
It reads 8225.22 ft³
